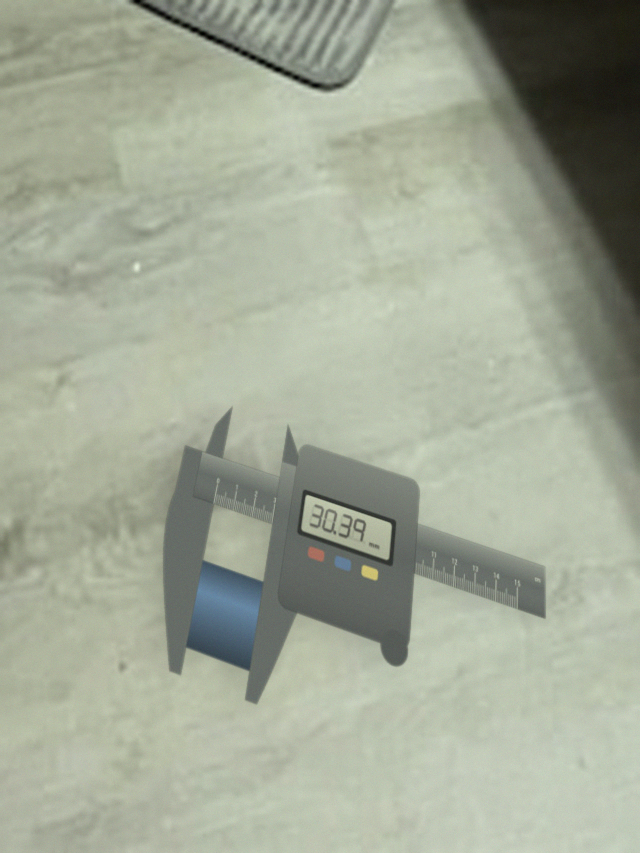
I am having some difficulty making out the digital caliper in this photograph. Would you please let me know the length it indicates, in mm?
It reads 30.39 mm
